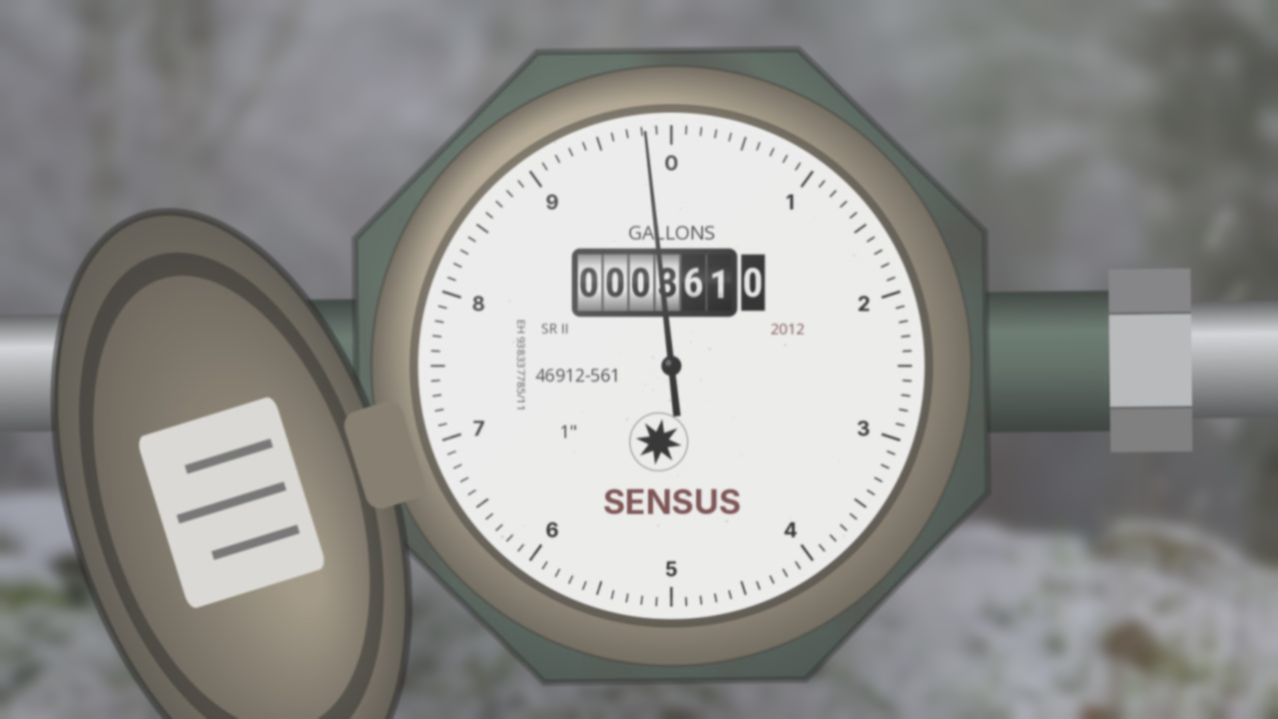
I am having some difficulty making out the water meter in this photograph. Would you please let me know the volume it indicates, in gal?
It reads 3609.8 gal
